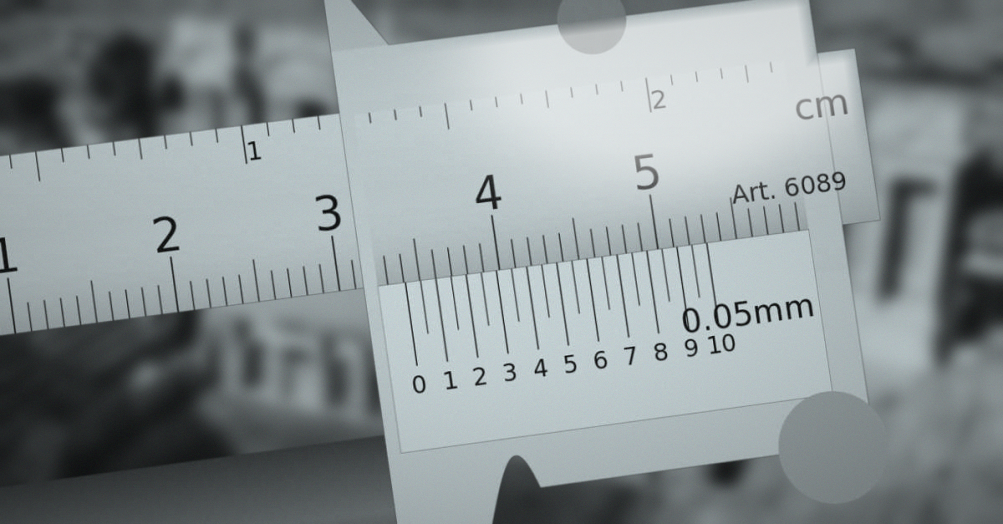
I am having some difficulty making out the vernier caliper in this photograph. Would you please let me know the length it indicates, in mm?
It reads 34.1 mm
